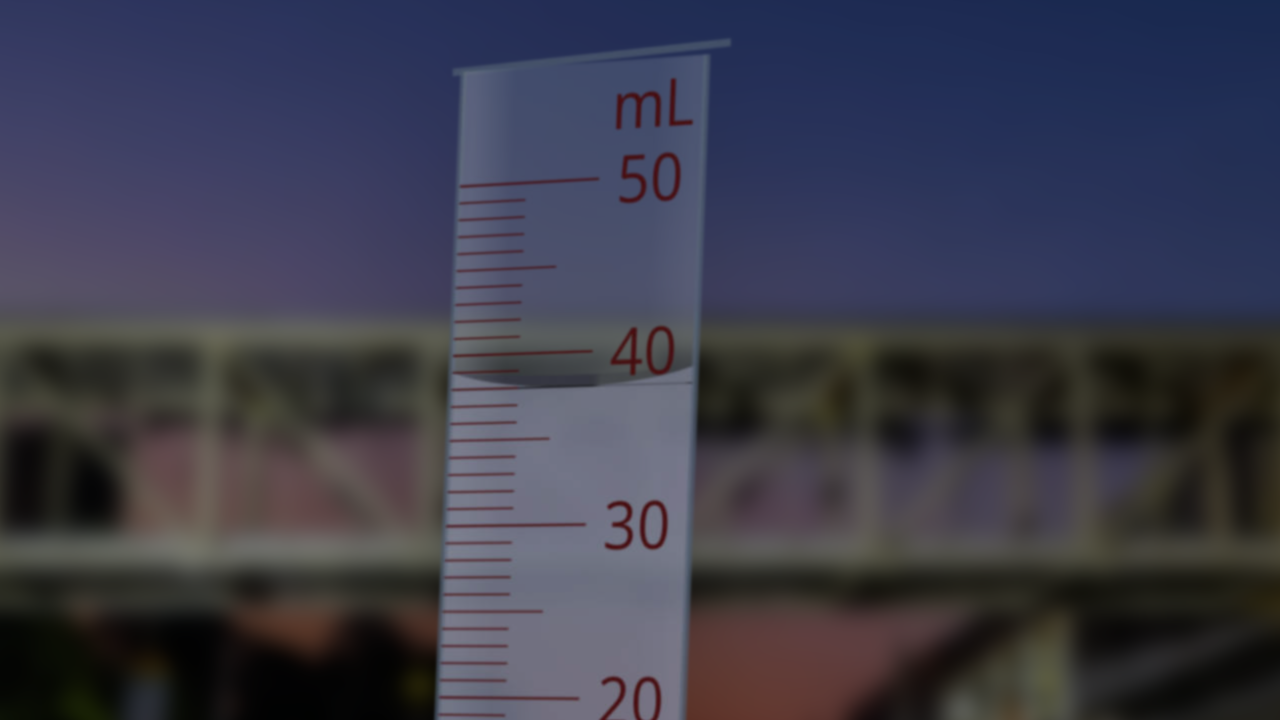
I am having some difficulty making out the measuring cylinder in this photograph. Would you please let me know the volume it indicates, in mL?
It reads 38 mL
